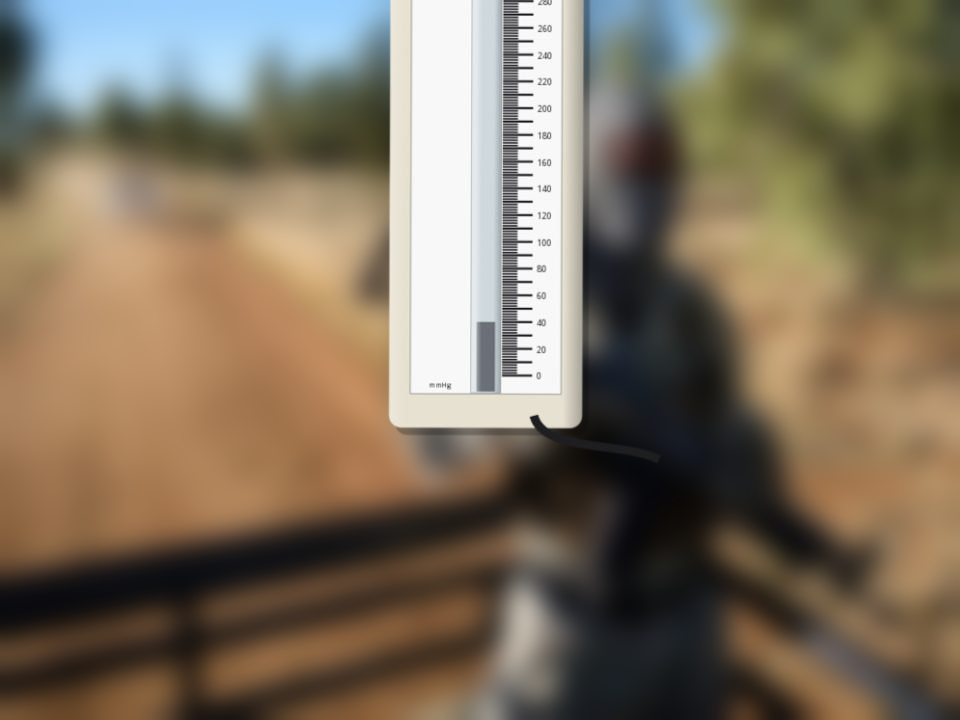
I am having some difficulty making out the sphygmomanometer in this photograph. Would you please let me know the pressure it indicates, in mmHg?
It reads 40 mmHg
